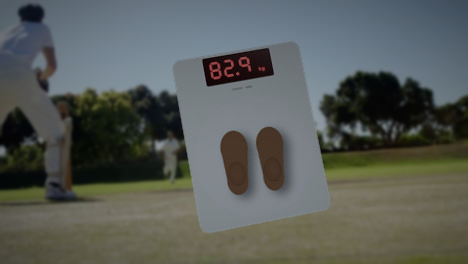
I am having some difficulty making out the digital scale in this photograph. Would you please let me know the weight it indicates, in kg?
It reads 82.9 kg
